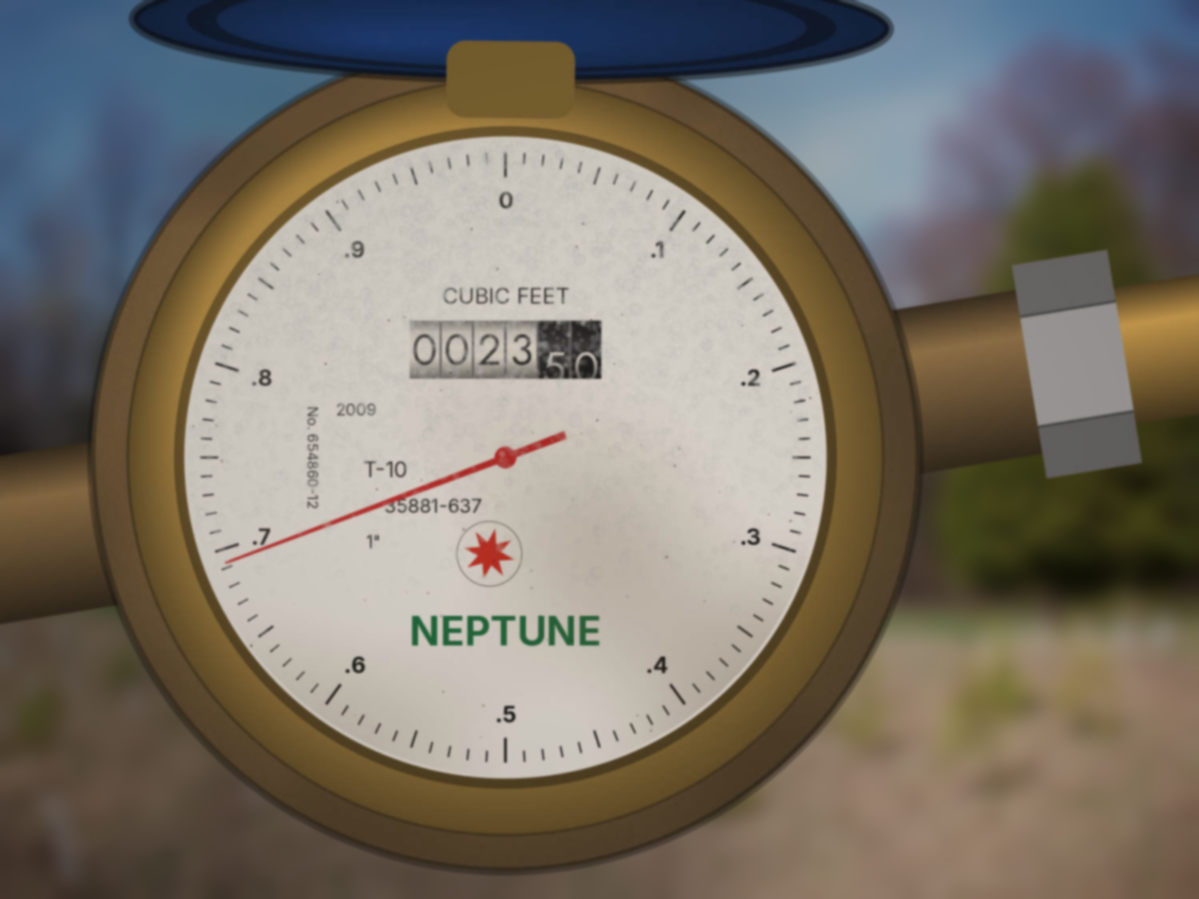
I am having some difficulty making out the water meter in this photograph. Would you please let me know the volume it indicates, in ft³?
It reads 2349.69 ft³
